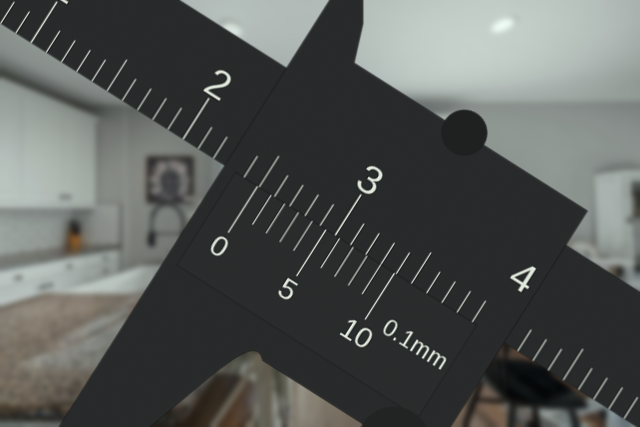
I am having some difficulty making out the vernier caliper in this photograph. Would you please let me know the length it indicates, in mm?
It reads 24.9 mm
